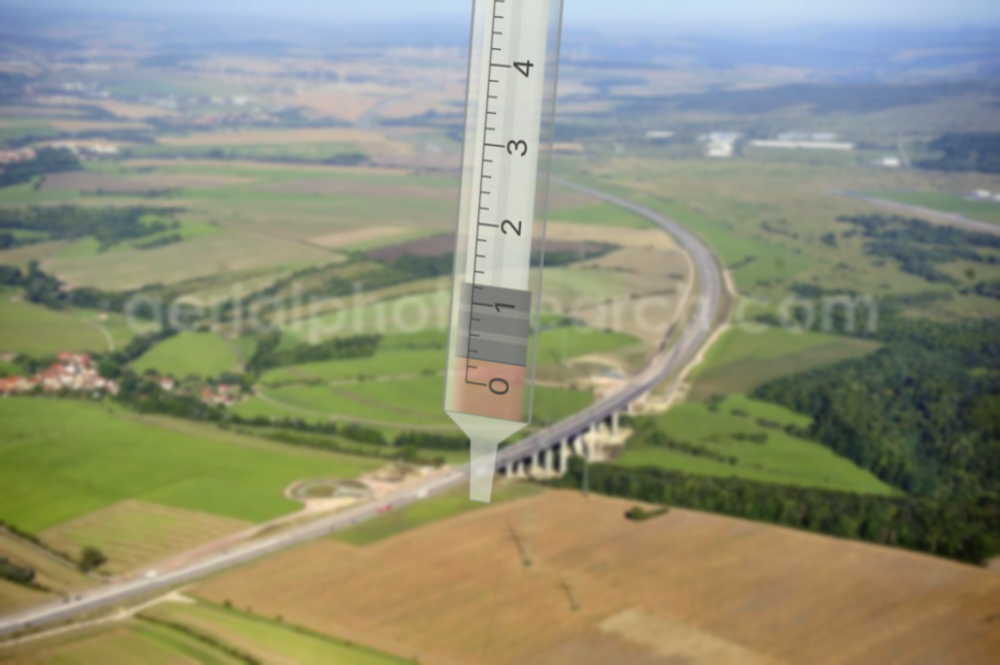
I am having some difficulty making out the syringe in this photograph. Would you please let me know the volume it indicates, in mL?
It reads 0.3 mL
